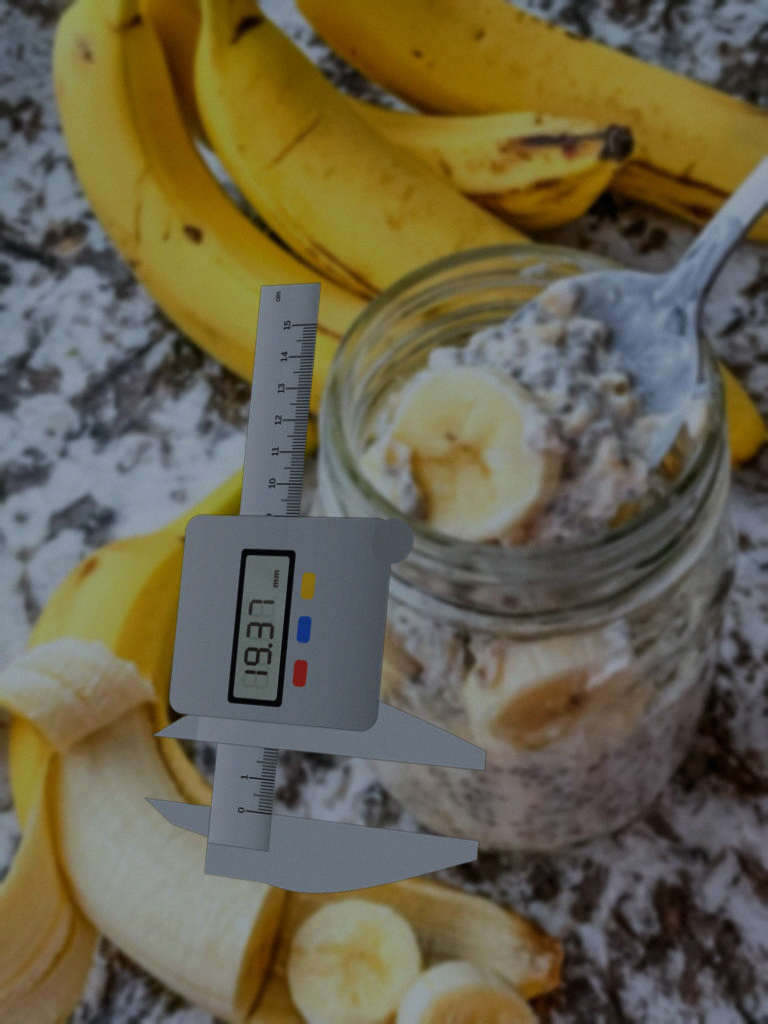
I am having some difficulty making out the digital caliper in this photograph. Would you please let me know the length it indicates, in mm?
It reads 19.37 mm
